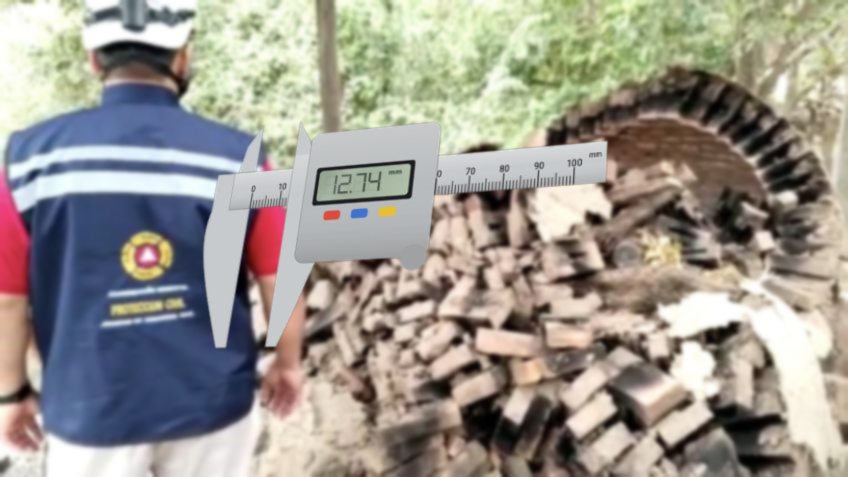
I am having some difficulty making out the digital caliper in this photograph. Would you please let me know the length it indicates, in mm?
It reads 12.74 mm
